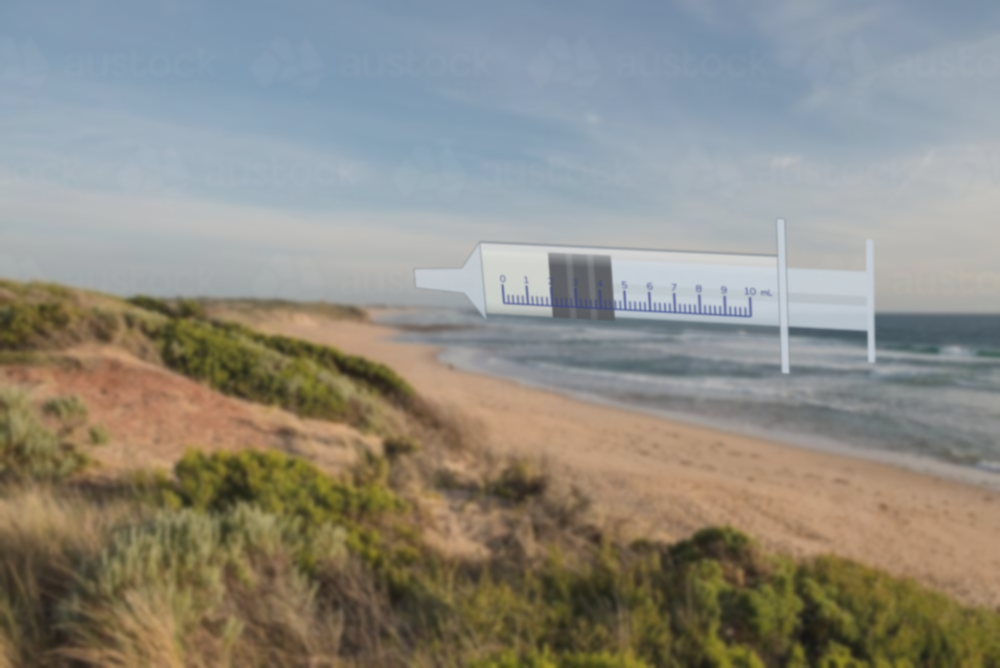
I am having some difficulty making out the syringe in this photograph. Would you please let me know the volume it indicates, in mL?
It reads 2 mL
